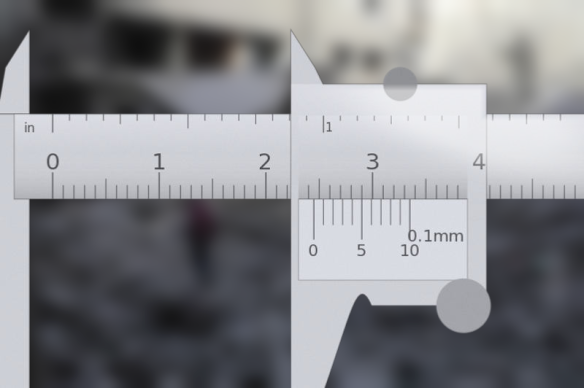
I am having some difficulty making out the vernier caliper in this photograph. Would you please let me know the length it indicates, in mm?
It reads 24.5 mm
